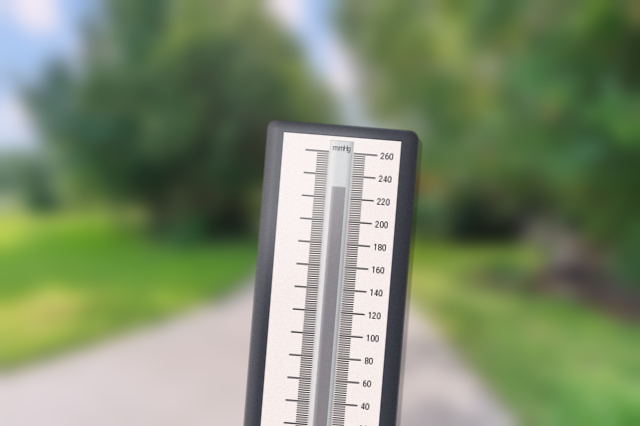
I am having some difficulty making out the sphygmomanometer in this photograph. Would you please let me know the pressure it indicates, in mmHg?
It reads 230 mmHg
